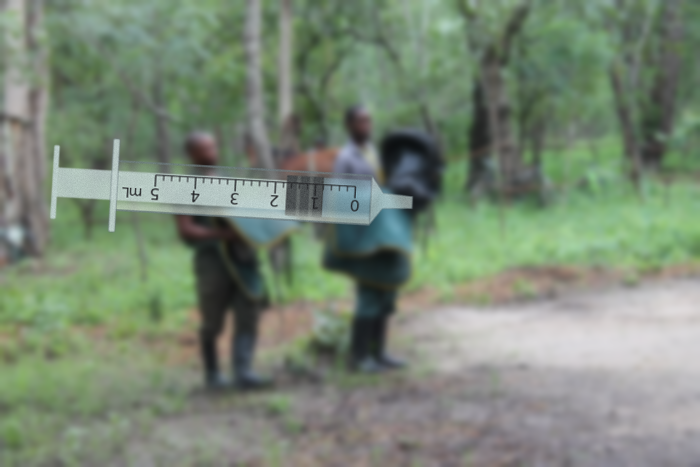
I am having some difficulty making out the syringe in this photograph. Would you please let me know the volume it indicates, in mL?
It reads 0.8 mL
